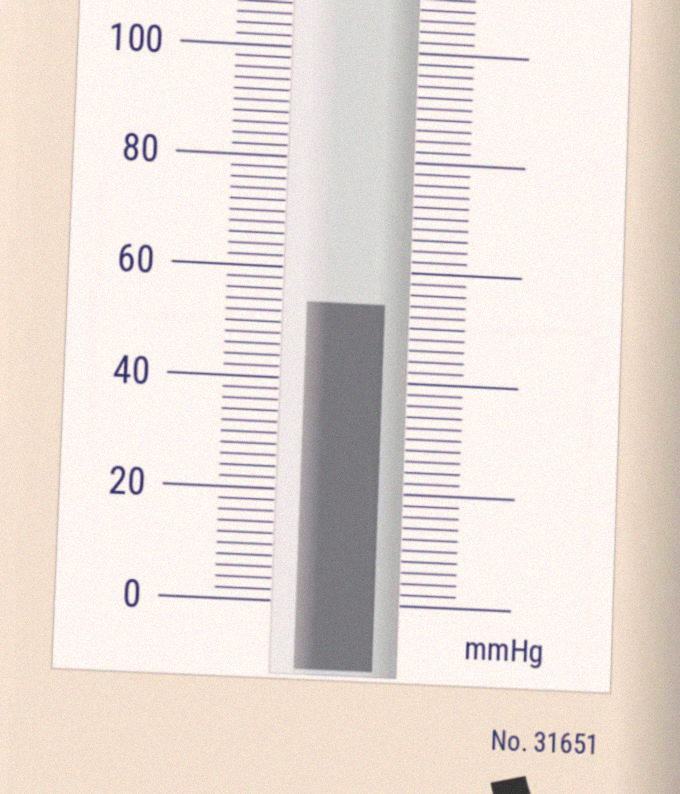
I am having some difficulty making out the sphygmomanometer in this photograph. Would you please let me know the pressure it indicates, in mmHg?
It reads 54 mmHg
